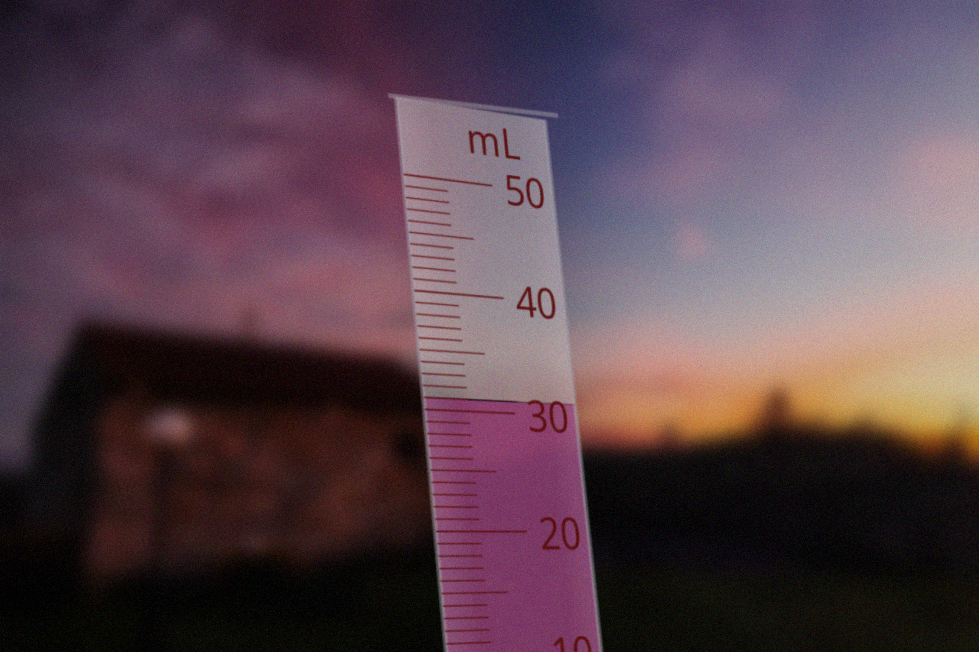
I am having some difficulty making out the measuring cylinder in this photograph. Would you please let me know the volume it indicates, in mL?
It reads 31 mL
